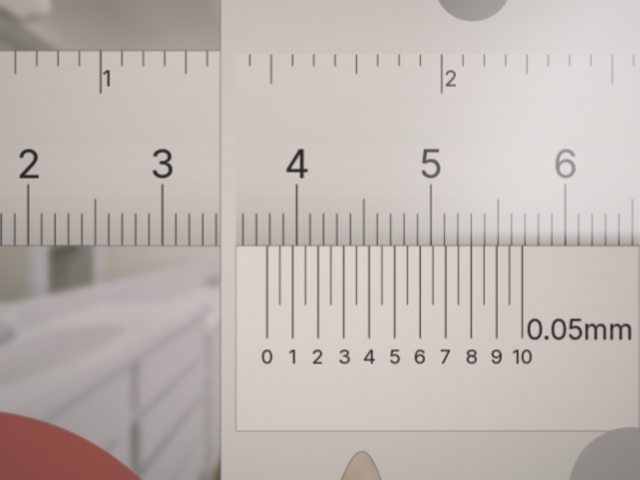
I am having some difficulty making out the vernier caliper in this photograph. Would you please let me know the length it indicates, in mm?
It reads 37.8 mm
